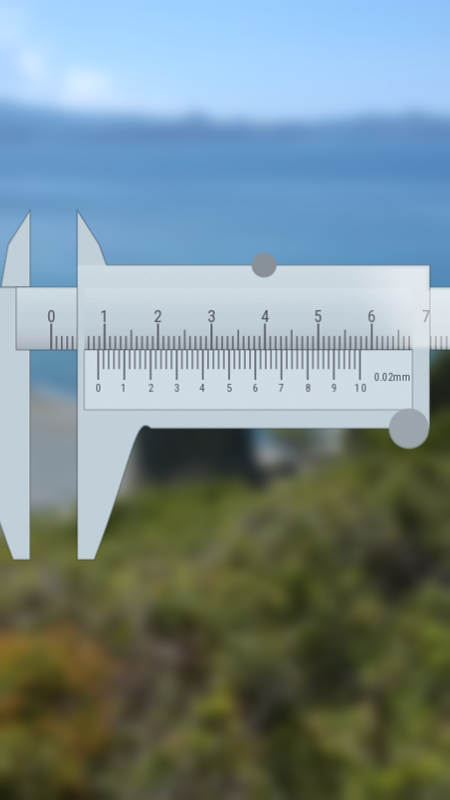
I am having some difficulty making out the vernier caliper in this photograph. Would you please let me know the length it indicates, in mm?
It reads 8.8 mm
